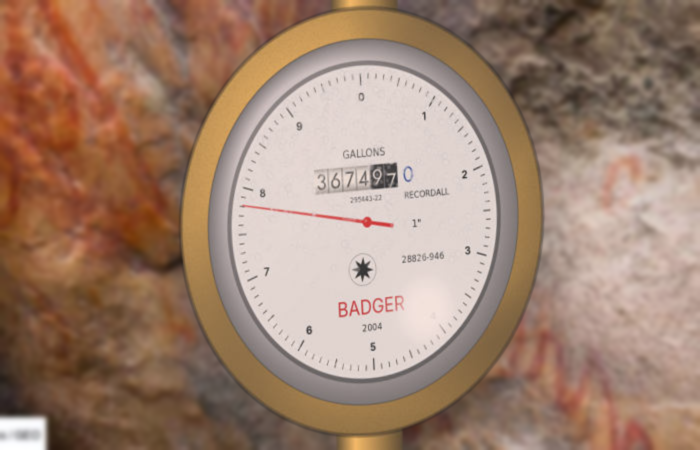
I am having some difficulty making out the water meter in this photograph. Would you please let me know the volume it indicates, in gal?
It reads 3674967.8 gal
